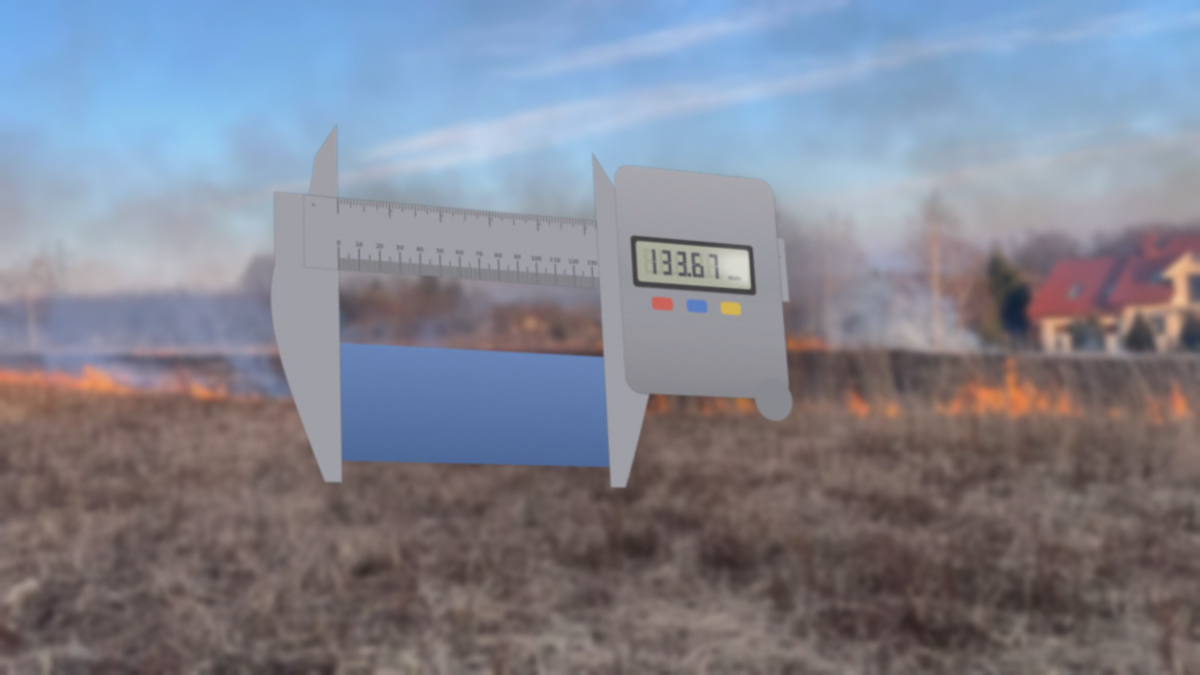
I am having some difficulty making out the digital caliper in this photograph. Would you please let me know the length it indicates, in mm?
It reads 133.67 mm
